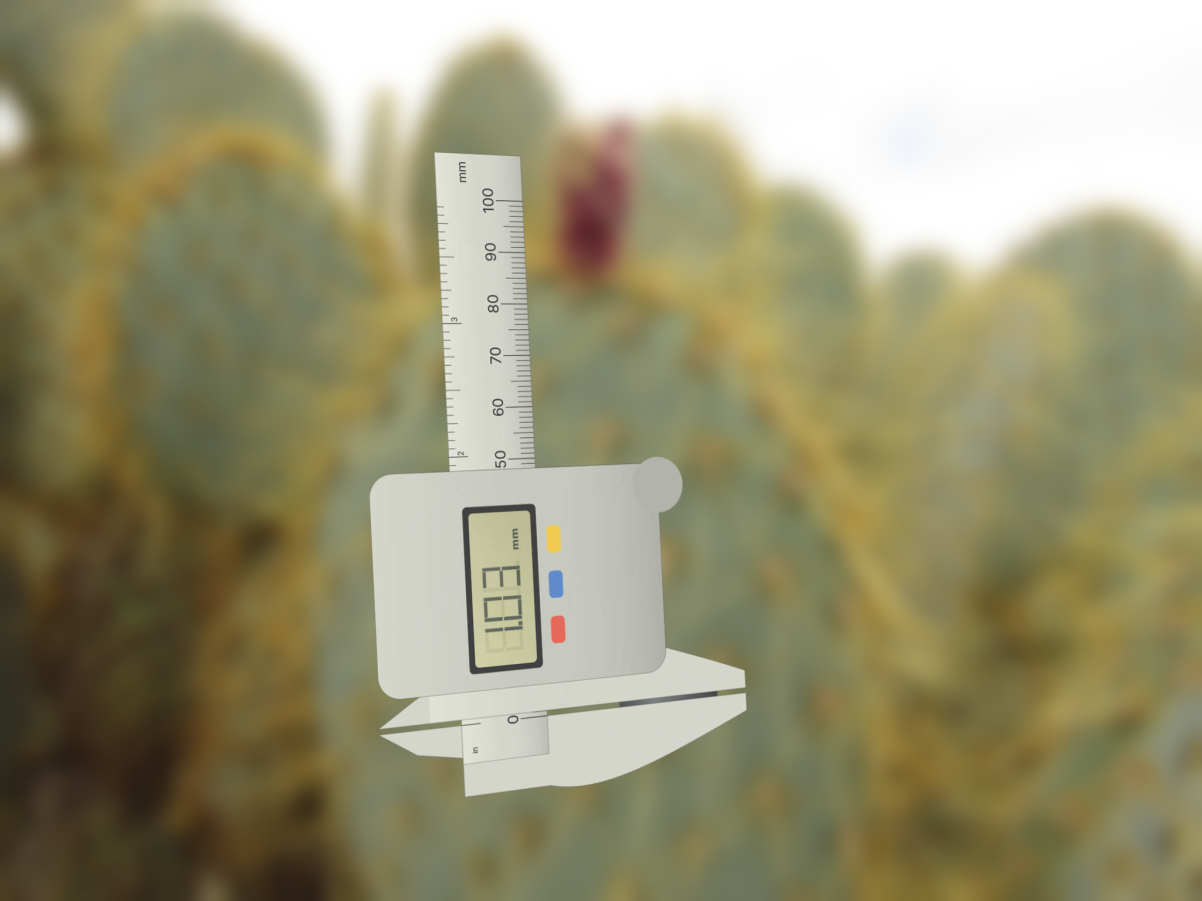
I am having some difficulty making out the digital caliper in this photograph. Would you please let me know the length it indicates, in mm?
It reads 1.03 mm
